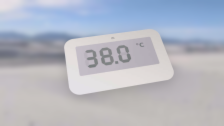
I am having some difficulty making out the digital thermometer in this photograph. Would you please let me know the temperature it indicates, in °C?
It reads 38.0 °C
